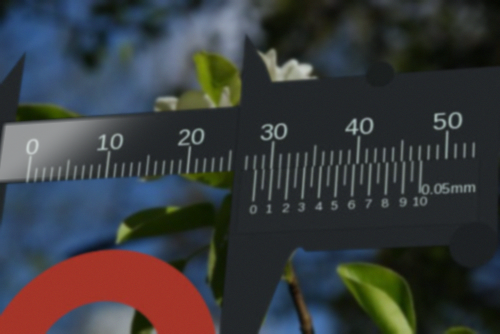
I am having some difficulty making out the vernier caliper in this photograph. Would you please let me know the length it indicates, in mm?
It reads 28.2 mm
